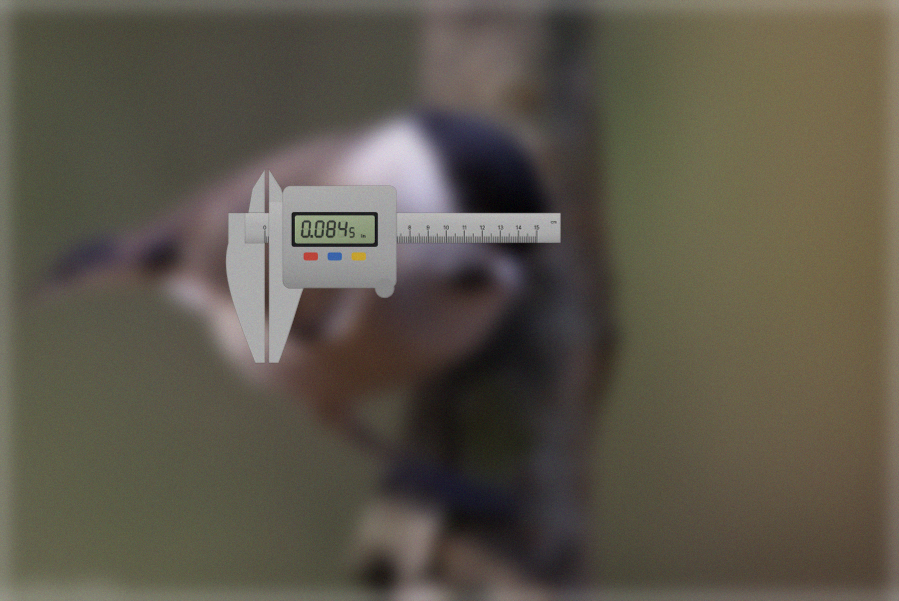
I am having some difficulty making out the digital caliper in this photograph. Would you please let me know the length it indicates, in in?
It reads 0.0845 in
